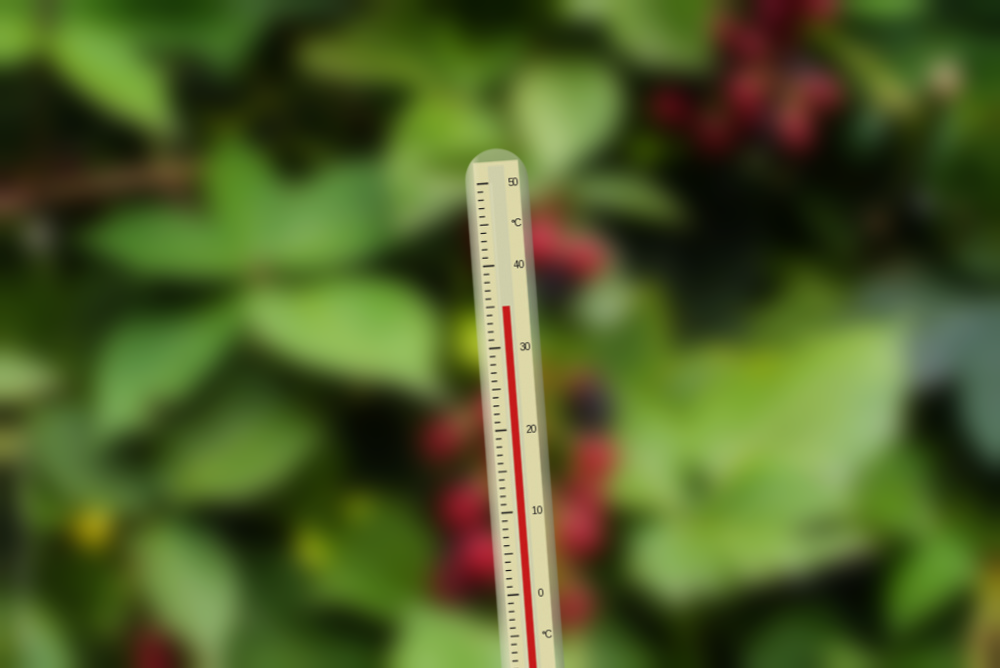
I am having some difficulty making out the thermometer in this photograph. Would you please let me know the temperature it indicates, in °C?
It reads 35 °C
